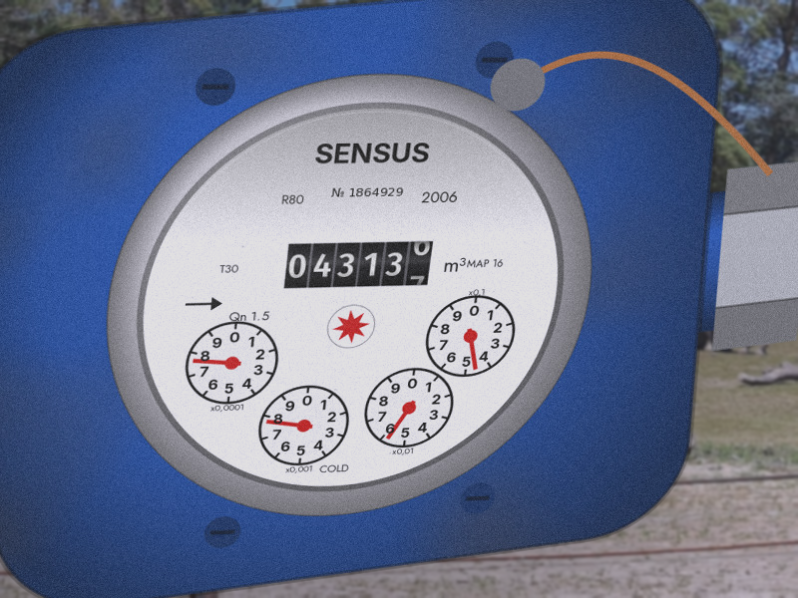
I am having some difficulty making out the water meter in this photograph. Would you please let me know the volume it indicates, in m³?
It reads 43136.4577 m³
